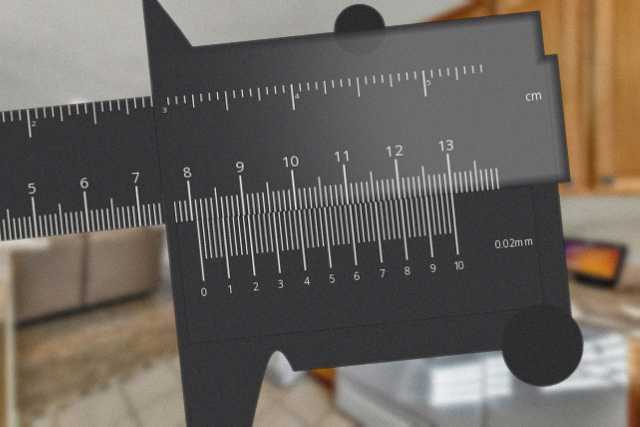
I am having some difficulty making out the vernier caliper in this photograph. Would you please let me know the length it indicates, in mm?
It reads 81.0 mm
